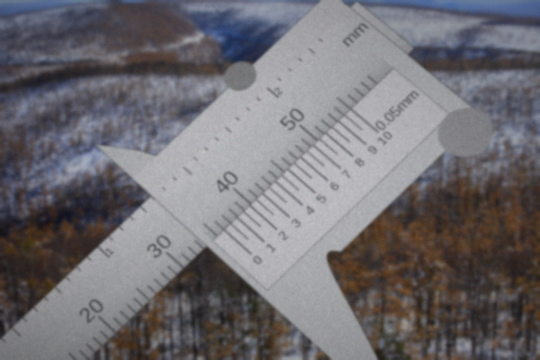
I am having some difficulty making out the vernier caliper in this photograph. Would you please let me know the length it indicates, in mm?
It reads 36.0 mm
